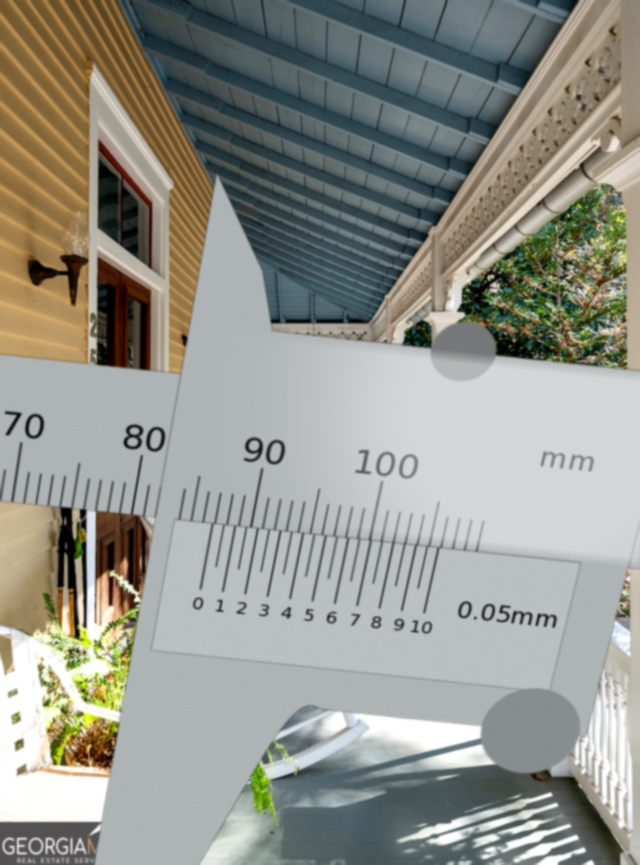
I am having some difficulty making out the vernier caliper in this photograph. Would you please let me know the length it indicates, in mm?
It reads 86.8 mm
